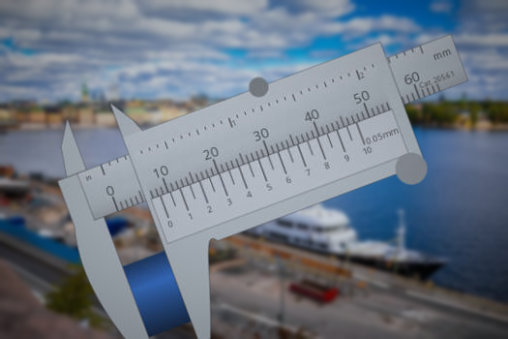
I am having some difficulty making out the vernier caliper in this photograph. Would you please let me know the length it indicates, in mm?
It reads 8.4 mm
